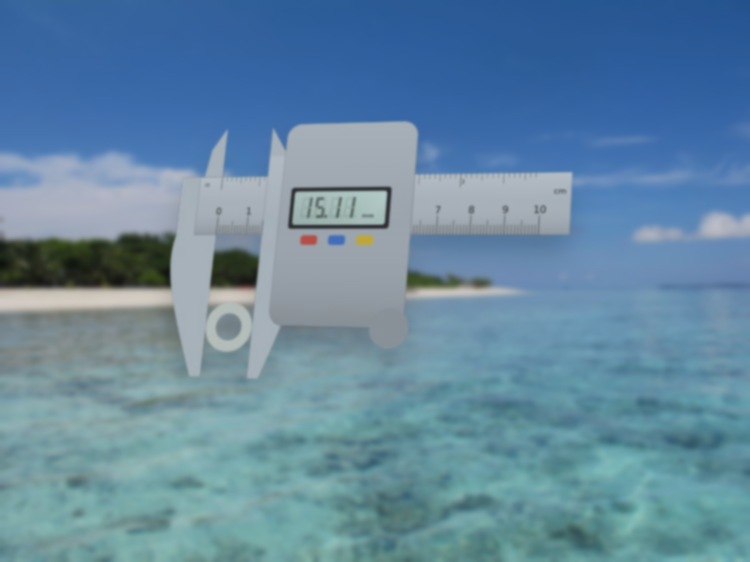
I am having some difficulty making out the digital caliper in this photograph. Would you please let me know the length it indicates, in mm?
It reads 15.11 mm
